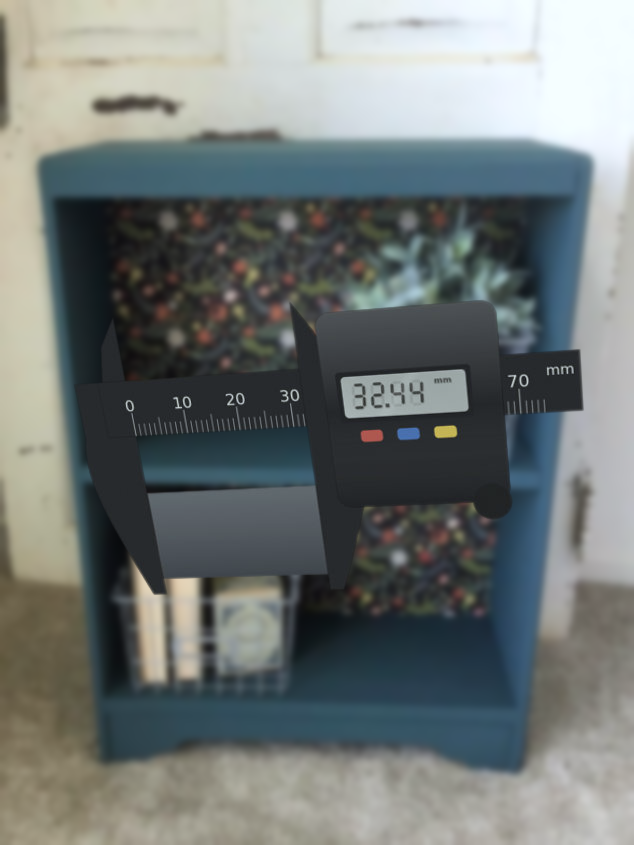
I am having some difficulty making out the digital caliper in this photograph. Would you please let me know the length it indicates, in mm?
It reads 32.44 mm
